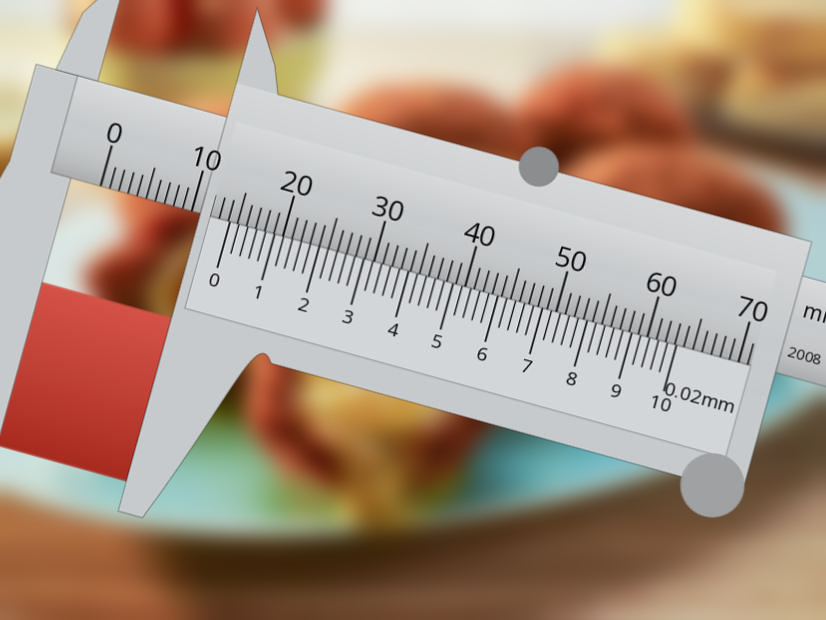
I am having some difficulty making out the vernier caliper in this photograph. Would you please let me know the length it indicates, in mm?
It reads 14.2 mm
